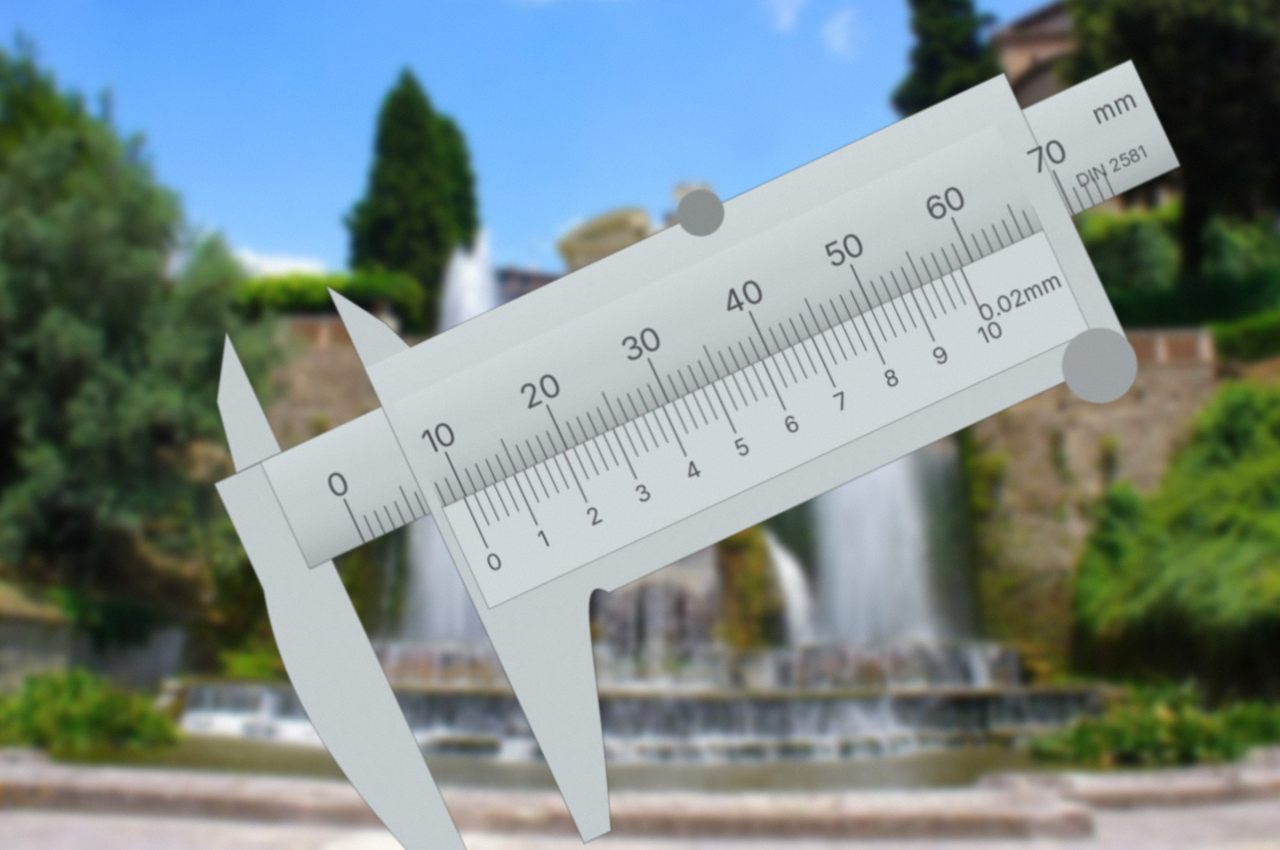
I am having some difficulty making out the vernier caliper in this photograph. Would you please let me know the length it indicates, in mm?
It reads 9.8 mm
